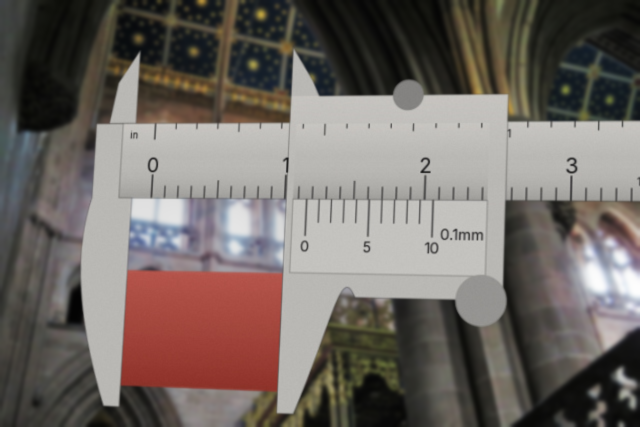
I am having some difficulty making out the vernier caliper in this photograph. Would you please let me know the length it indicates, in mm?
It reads 11.6 mm
